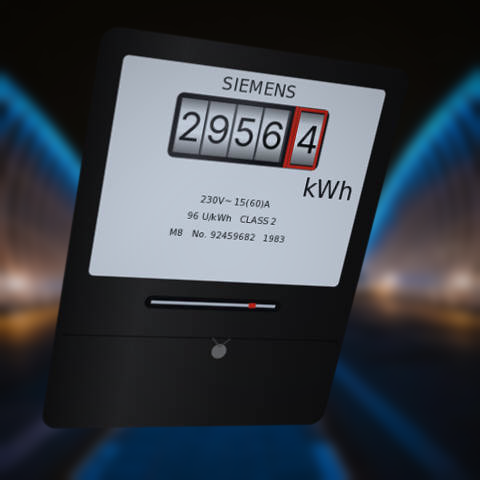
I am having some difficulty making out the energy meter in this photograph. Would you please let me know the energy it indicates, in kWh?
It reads 2956.4 kWh
